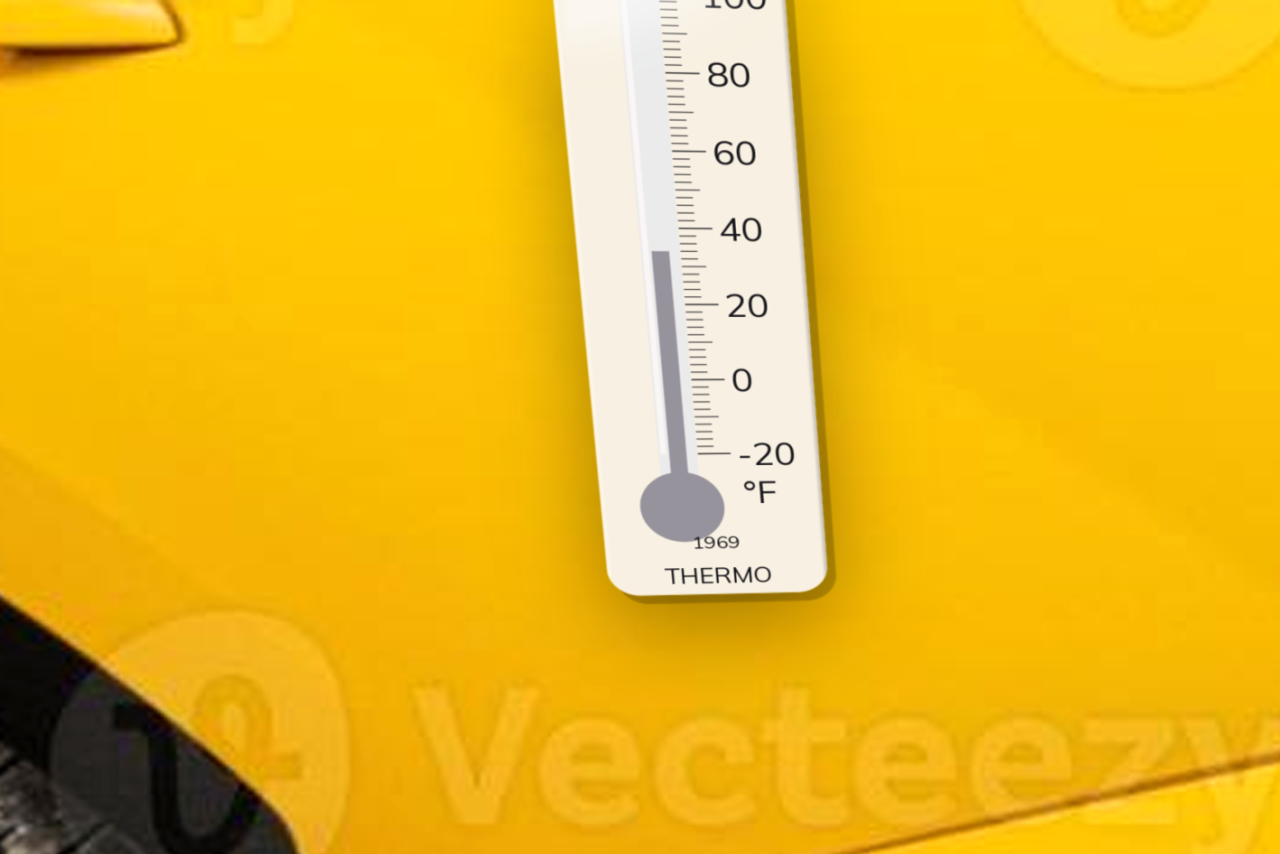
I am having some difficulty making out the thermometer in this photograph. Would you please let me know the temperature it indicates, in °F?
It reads 34 °F
